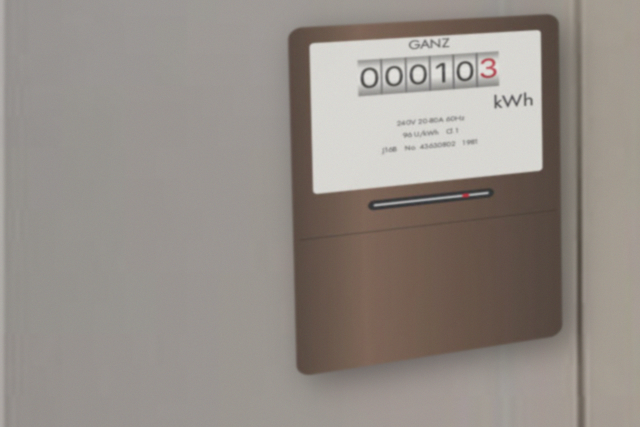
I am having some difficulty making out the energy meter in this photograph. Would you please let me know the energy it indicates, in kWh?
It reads 10.3 kWh
